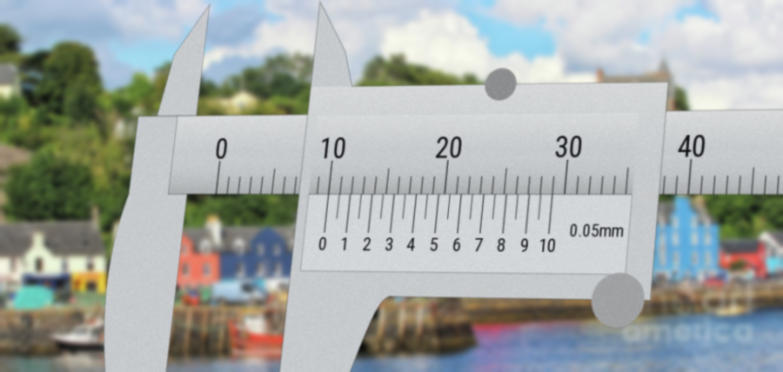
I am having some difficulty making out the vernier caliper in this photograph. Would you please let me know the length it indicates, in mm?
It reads 10.0 mm
